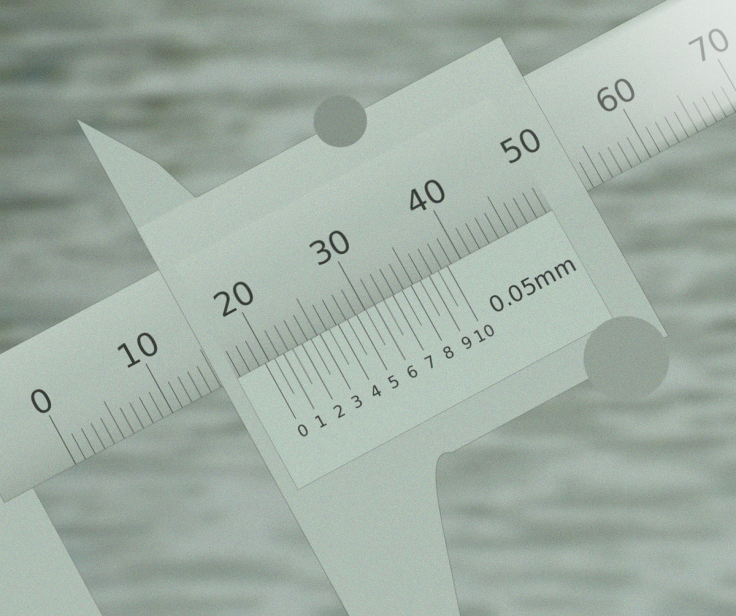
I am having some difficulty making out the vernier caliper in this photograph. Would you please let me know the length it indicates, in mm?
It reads 19.6 mm
